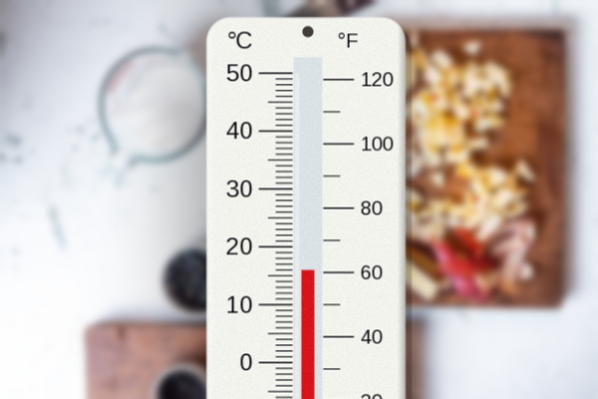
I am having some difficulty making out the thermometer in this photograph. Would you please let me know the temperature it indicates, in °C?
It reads 16 °C
